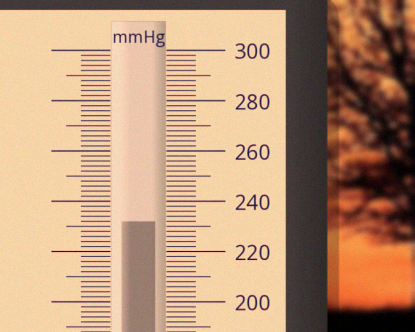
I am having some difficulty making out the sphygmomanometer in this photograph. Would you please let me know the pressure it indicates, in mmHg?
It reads 232 mmHg
